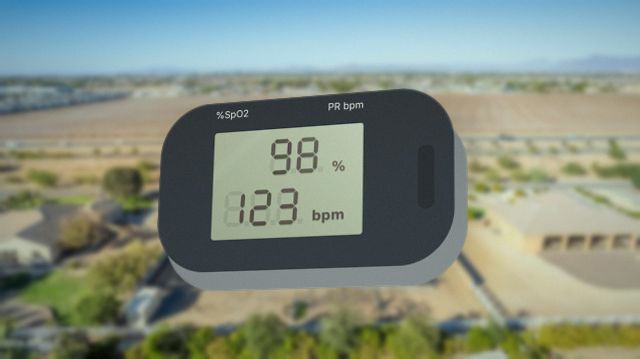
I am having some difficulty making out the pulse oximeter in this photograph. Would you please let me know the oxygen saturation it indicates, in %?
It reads 98 %
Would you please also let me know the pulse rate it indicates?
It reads 123 bpm
